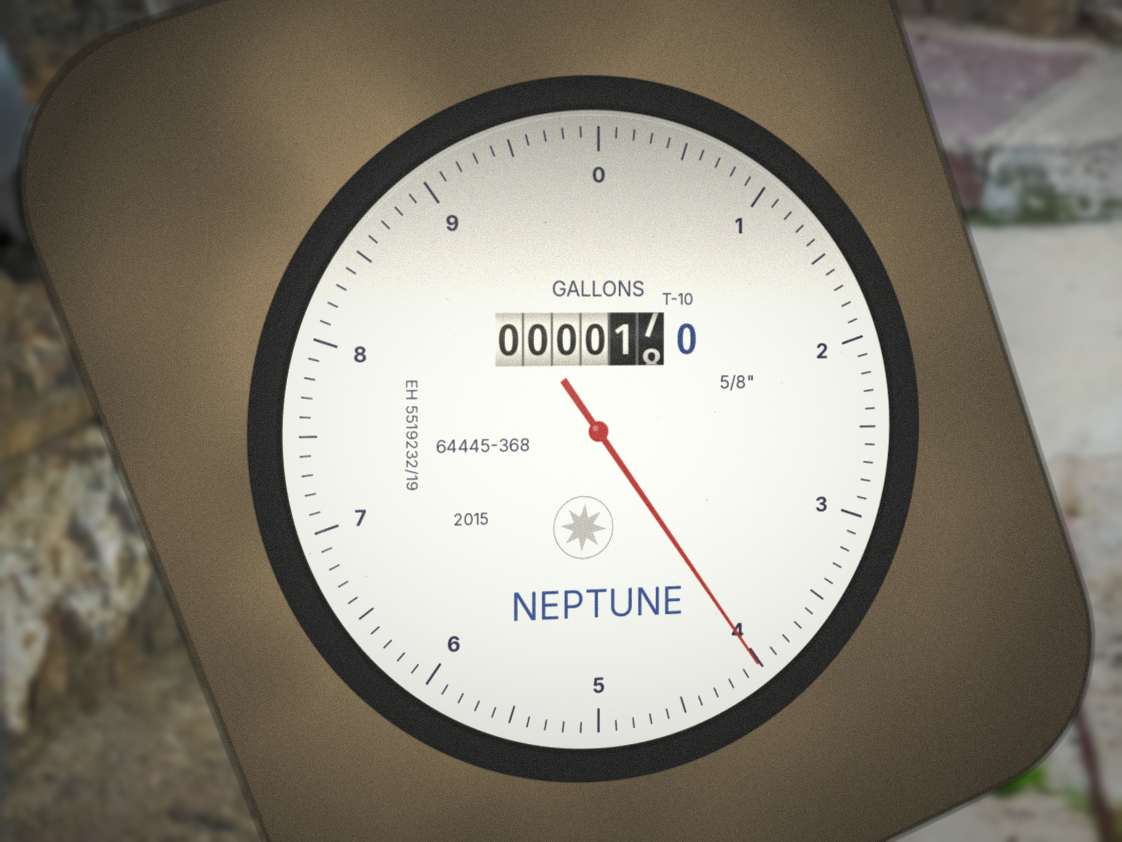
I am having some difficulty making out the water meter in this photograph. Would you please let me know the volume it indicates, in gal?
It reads 174.0 gal
